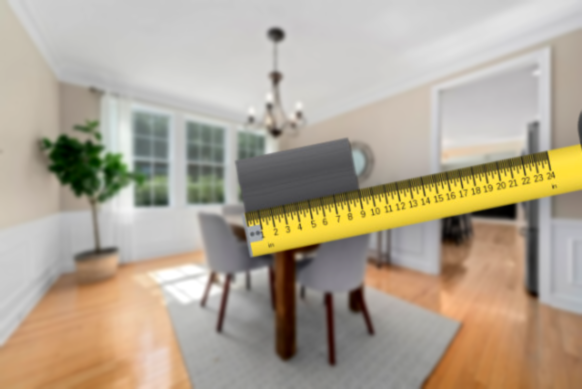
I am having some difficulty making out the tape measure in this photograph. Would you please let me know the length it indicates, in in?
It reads 9 in
